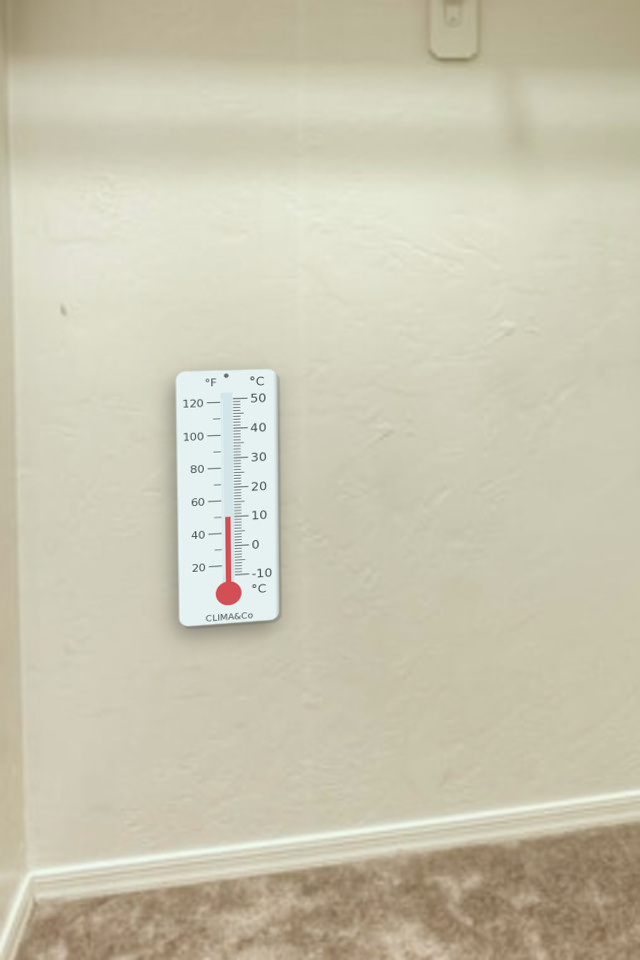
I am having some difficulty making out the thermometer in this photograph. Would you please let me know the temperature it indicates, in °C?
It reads 10 °C
